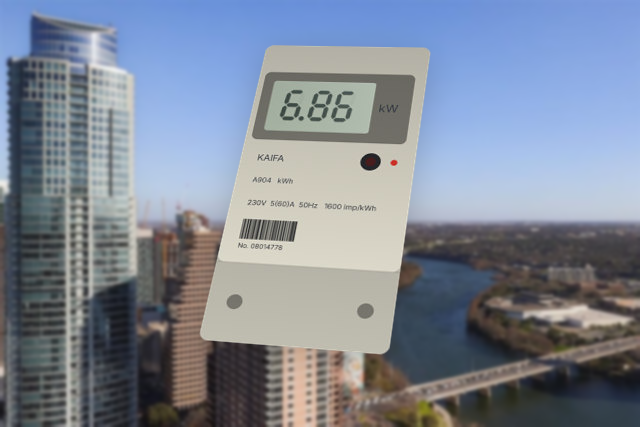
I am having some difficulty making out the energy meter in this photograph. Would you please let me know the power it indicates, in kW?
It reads 6.86 kW
